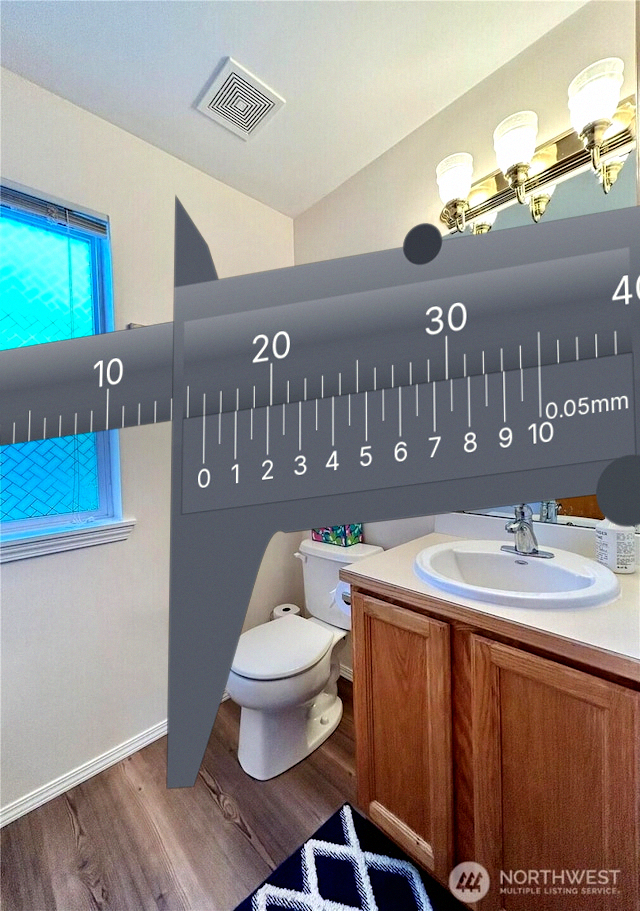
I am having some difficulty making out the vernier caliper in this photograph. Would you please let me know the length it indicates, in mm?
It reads 16.0 mm
